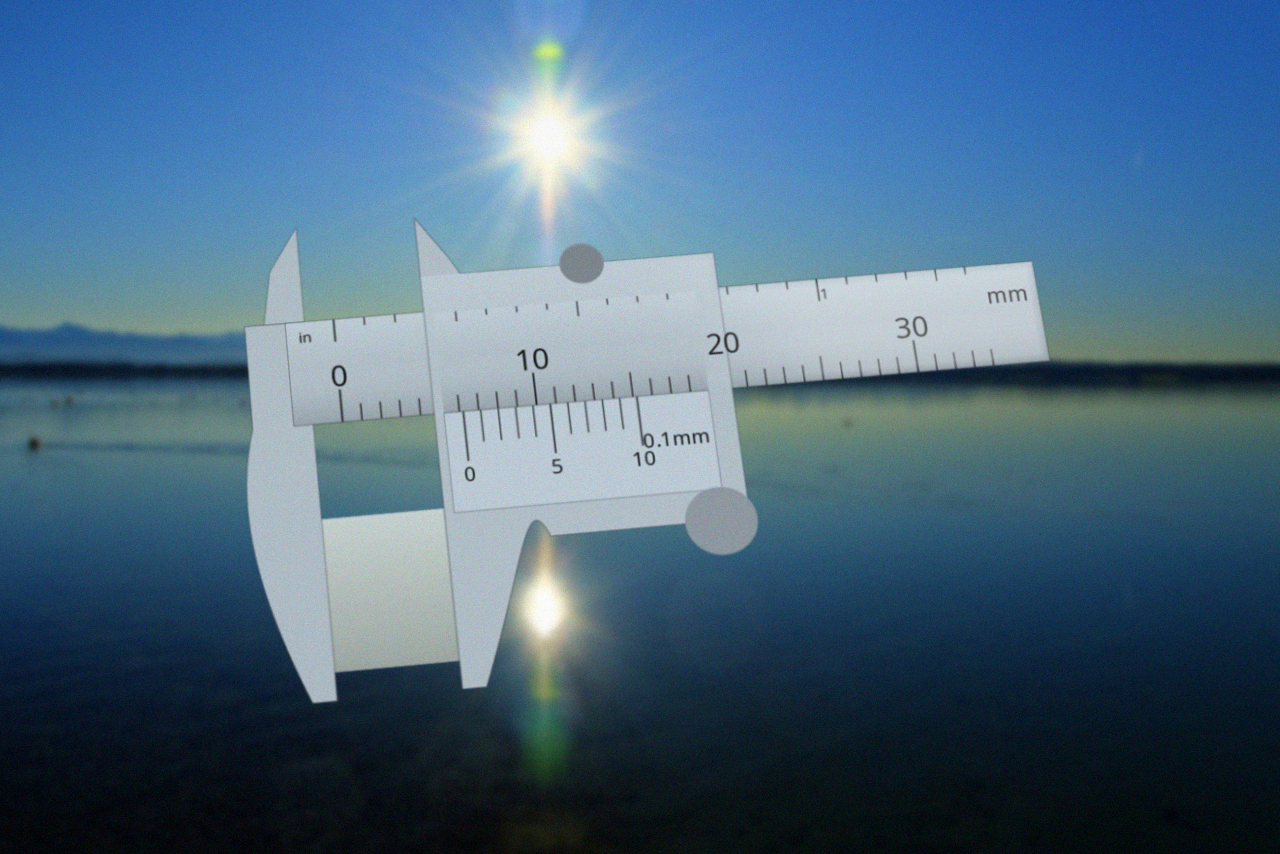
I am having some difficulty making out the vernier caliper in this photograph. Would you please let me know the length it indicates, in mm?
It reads 6.2 mm
